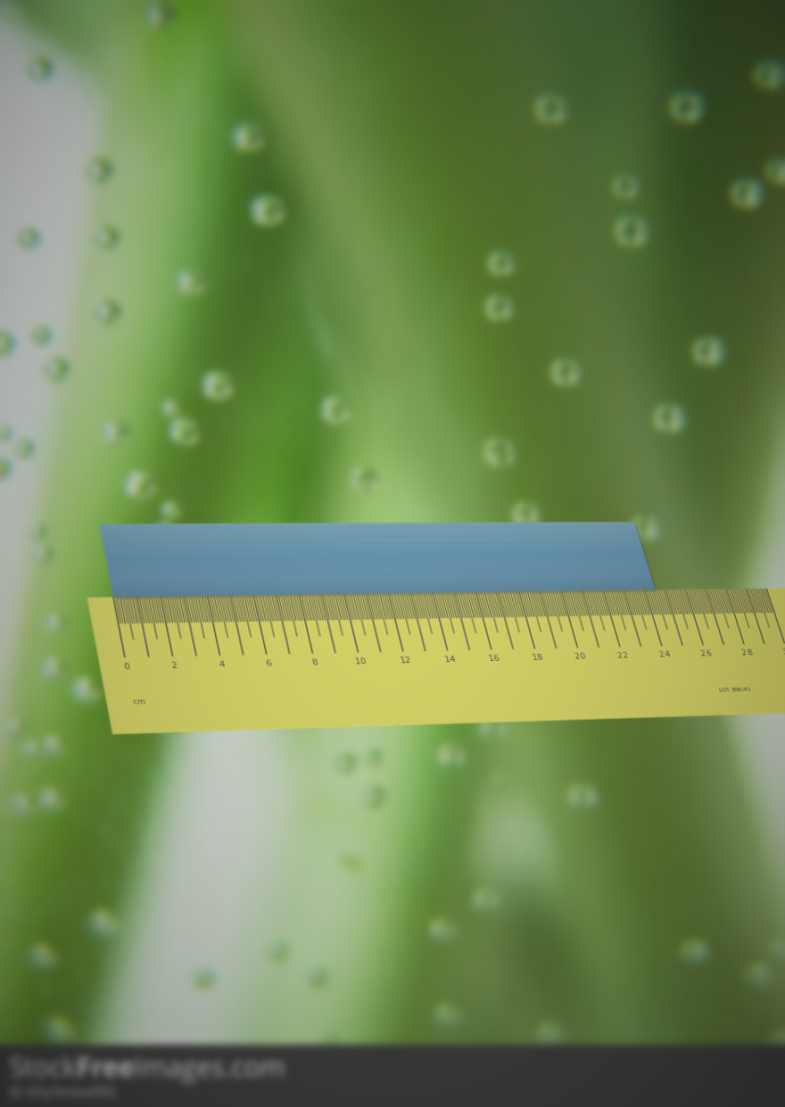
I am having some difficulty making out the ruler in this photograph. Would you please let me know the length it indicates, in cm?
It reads 24.5 cm
